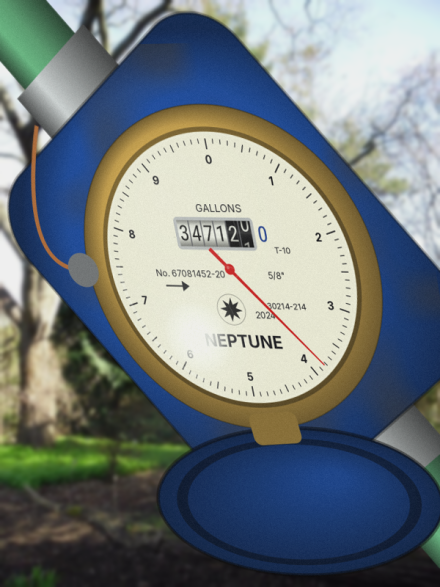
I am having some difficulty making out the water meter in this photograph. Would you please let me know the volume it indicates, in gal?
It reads 3471203.8 gal
